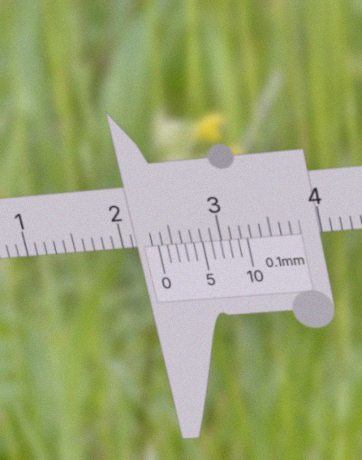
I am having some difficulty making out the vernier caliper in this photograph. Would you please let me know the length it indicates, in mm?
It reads 23.6 mm
